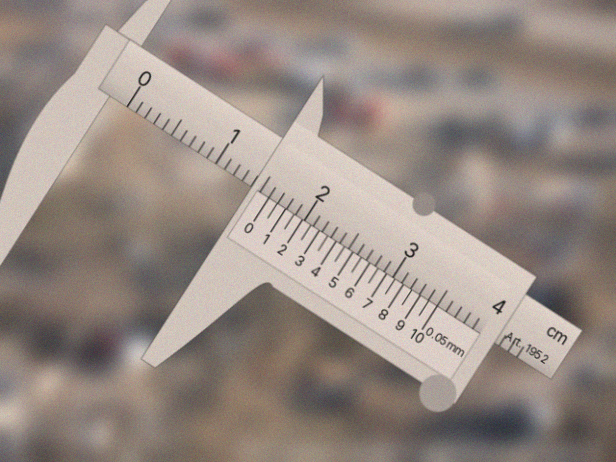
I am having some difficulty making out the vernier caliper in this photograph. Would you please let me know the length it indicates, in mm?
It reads 16.0 mm
